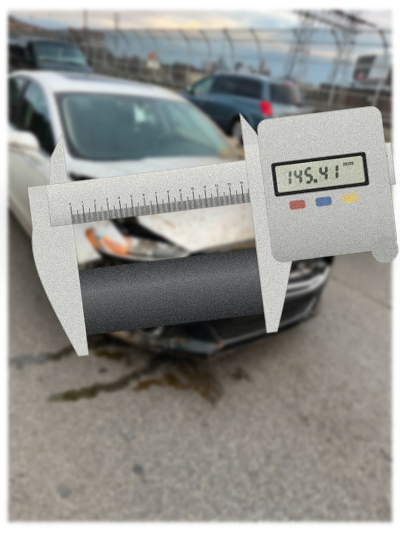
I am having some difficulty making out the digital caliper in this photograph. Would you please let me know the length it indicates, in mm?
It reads 145.41 mm
